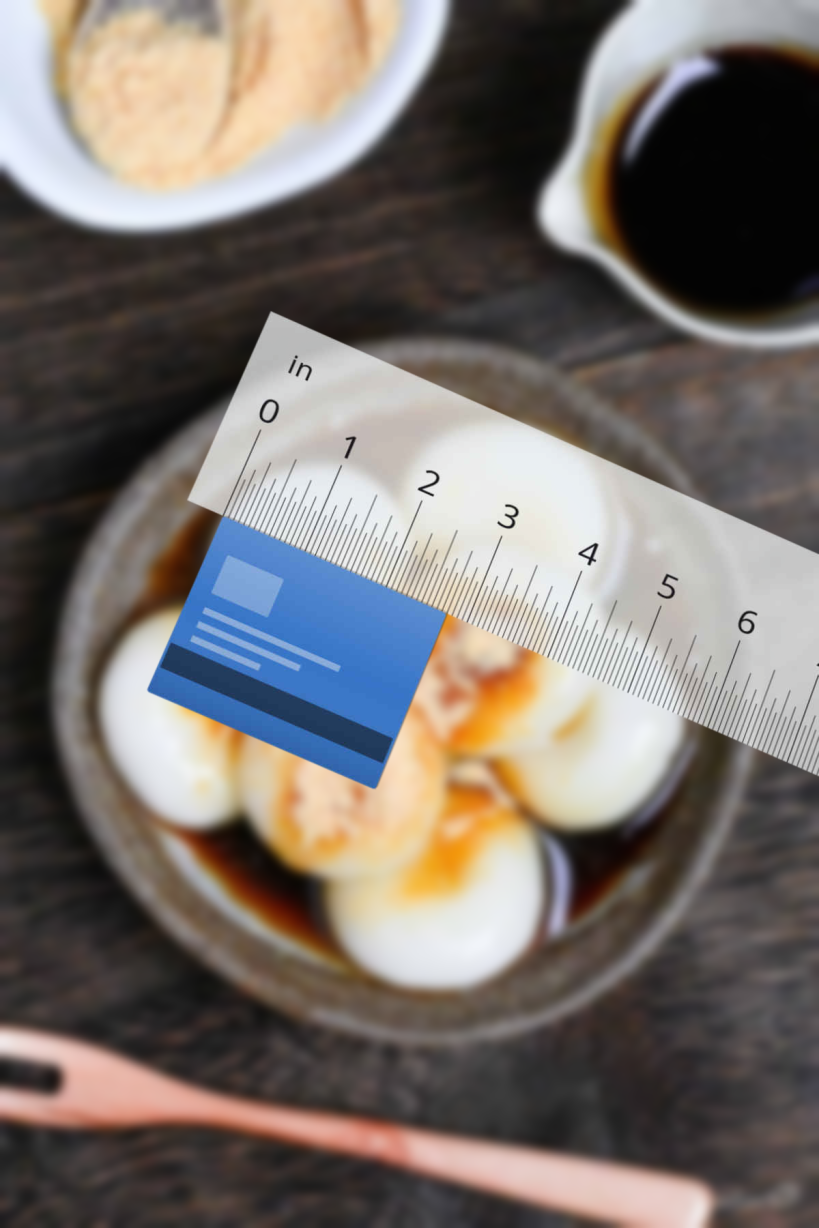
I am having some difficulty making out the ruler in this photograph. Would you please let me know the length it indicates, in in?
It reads 2.75 in
